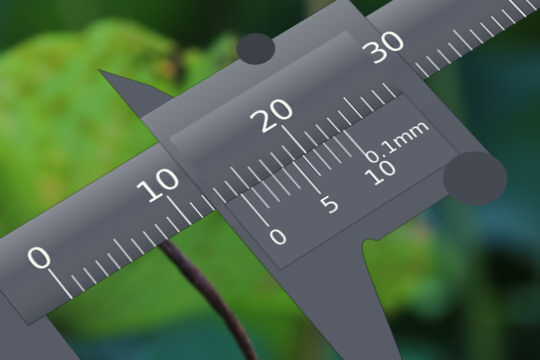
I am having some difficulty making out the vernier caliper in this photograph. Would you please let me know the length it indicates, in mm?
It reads 14.3 mm
